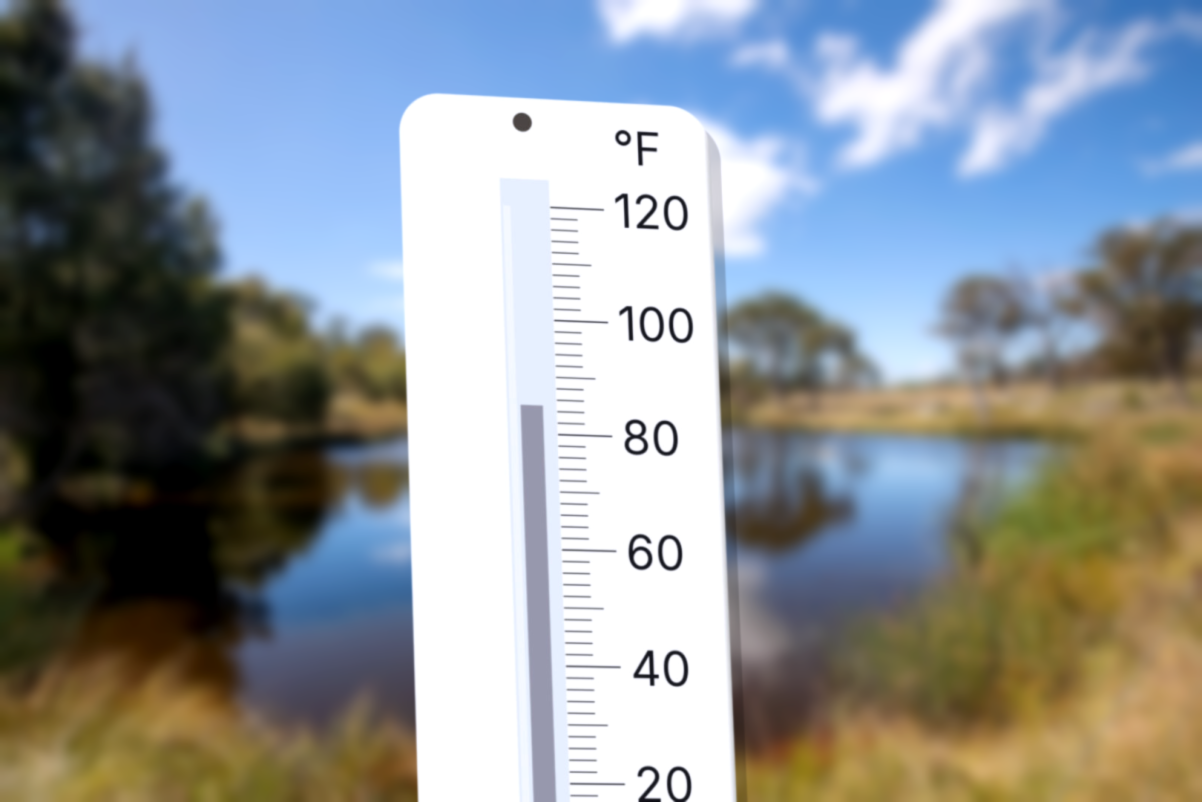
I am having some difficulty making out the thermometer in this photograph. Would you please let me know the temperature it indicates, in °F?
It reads 85 °F
